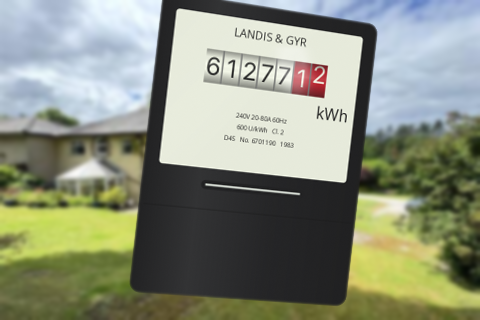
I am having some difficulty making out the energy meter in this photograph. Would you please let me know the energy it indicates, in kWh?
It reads 61277.12 kWh
